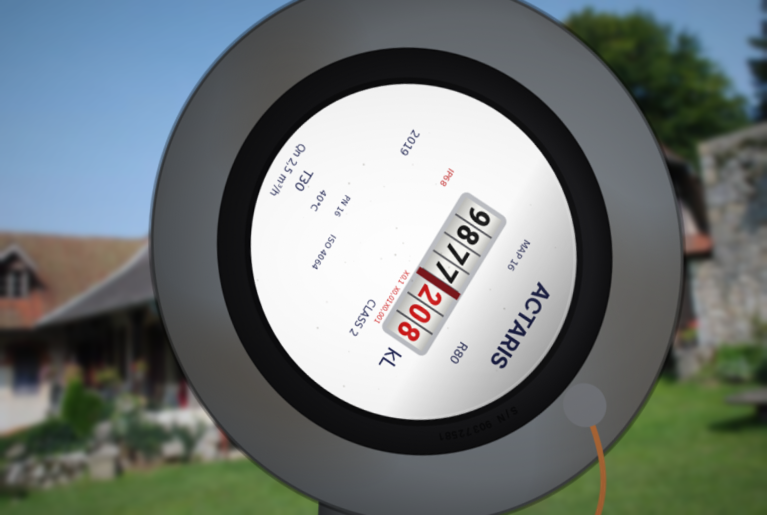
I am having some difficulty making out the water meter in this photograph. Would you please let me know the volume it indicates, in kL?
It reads 9877.208 kL
